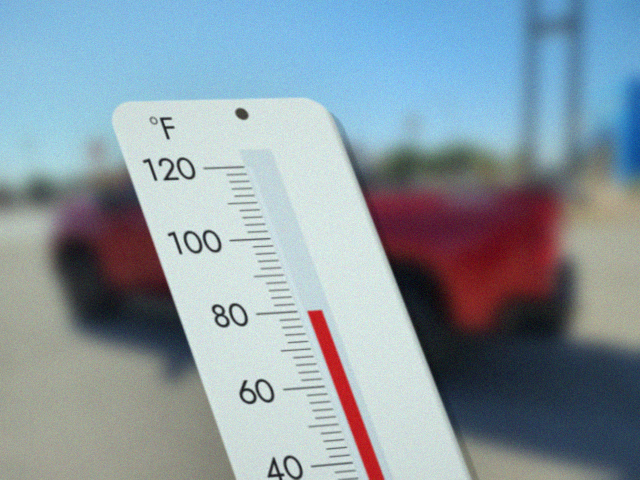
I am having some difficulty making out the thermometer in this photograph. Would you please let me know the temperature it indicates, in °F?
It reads 80 °F
